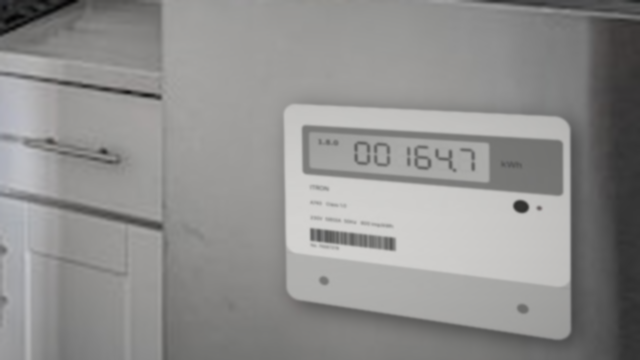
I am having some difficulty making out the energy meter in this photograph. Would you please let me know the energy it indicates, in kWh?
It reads 164.7 kWh
